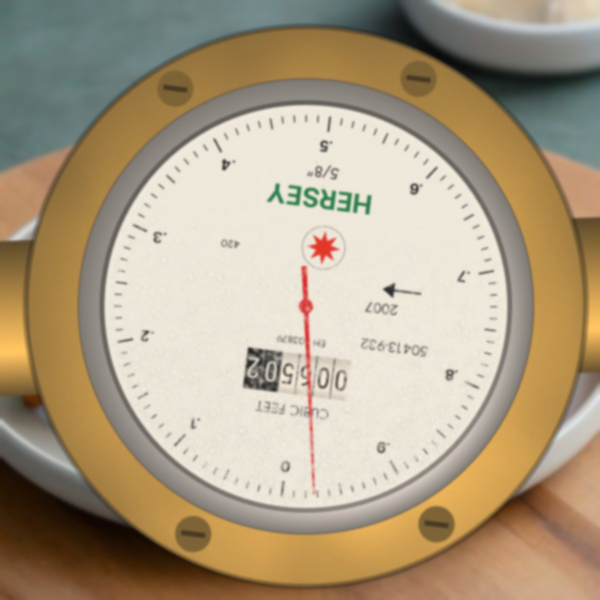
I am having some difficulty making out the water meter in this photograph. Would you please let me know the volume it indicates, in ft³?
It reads 6501.97 ft³
